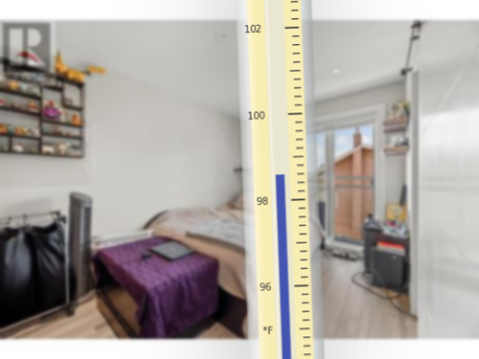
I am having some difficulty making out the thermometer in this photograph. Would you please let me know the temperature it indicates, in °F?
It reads 98.6 °F
